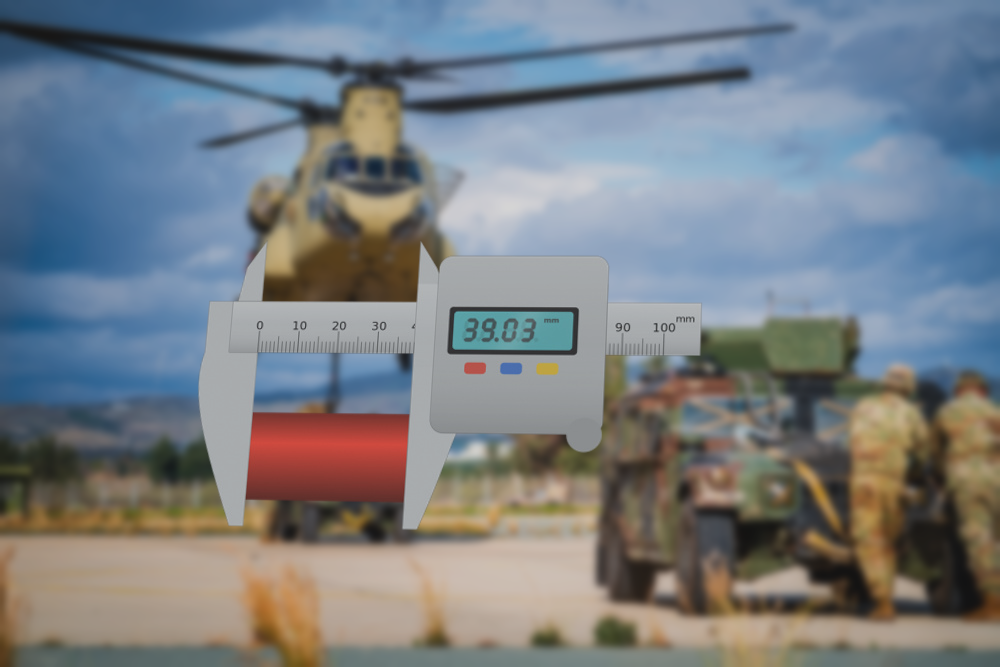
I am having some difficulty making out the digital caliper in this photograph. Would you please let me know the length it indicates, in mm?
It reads 39.03 mm
